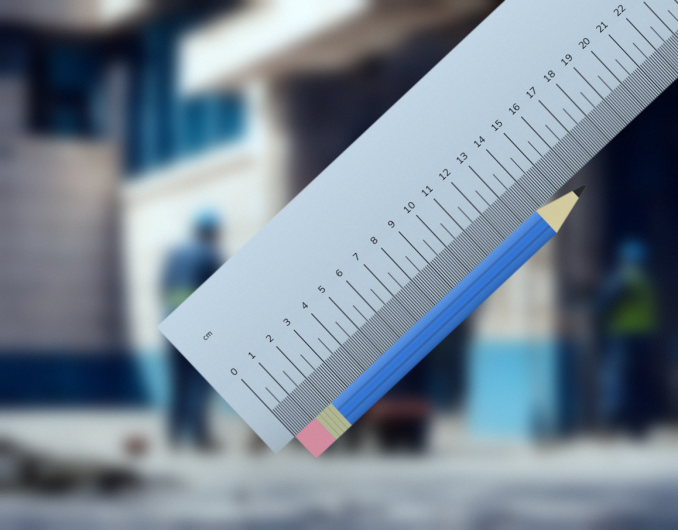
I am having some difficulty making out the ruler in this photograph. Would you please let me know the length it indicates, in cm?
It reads 16 cm
